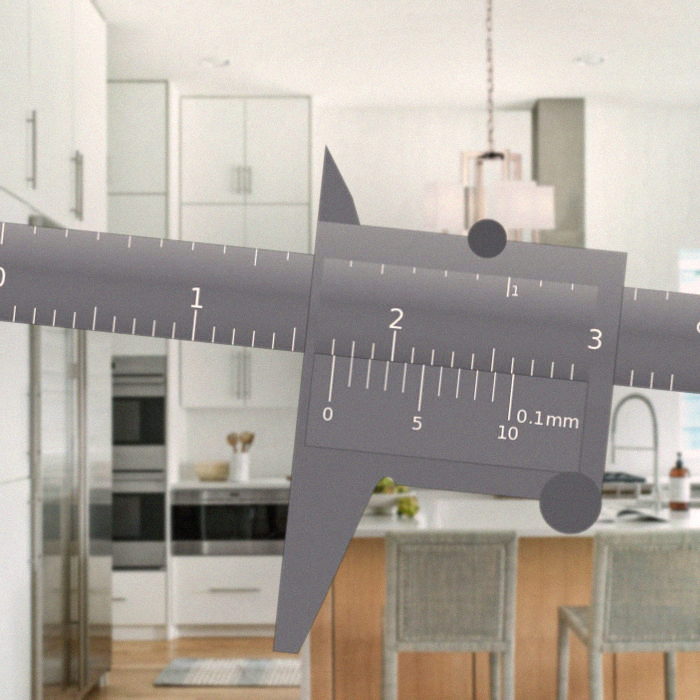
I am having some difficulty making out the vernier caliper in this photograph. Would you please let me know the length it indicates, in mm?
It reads 17.1 mm
